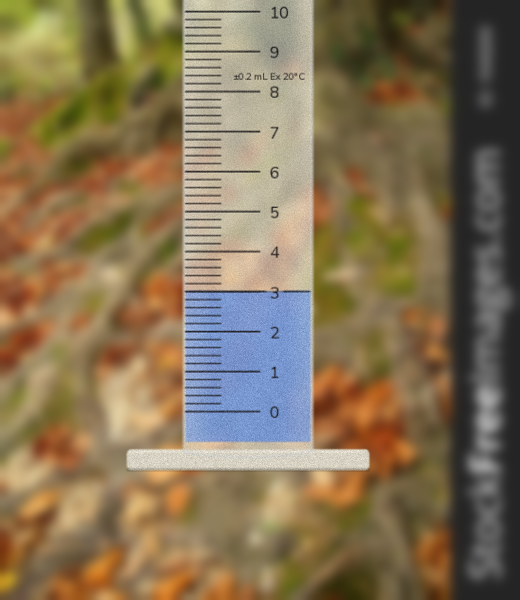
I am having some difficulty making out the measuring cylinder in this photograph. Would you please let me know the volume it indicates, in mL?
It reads 3 mL
